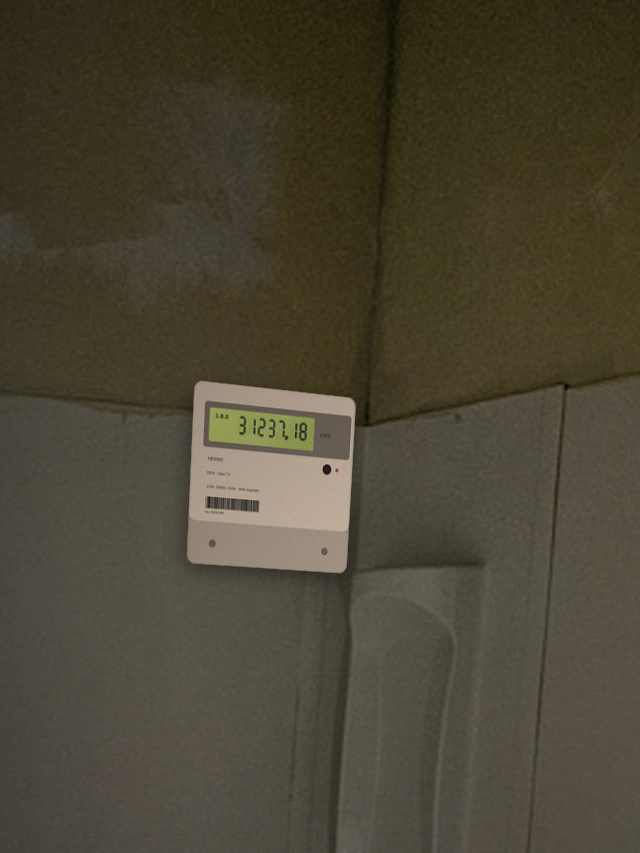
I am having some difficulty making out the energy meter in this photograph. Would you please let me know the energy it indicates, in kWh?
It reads 31237.18 kWh
